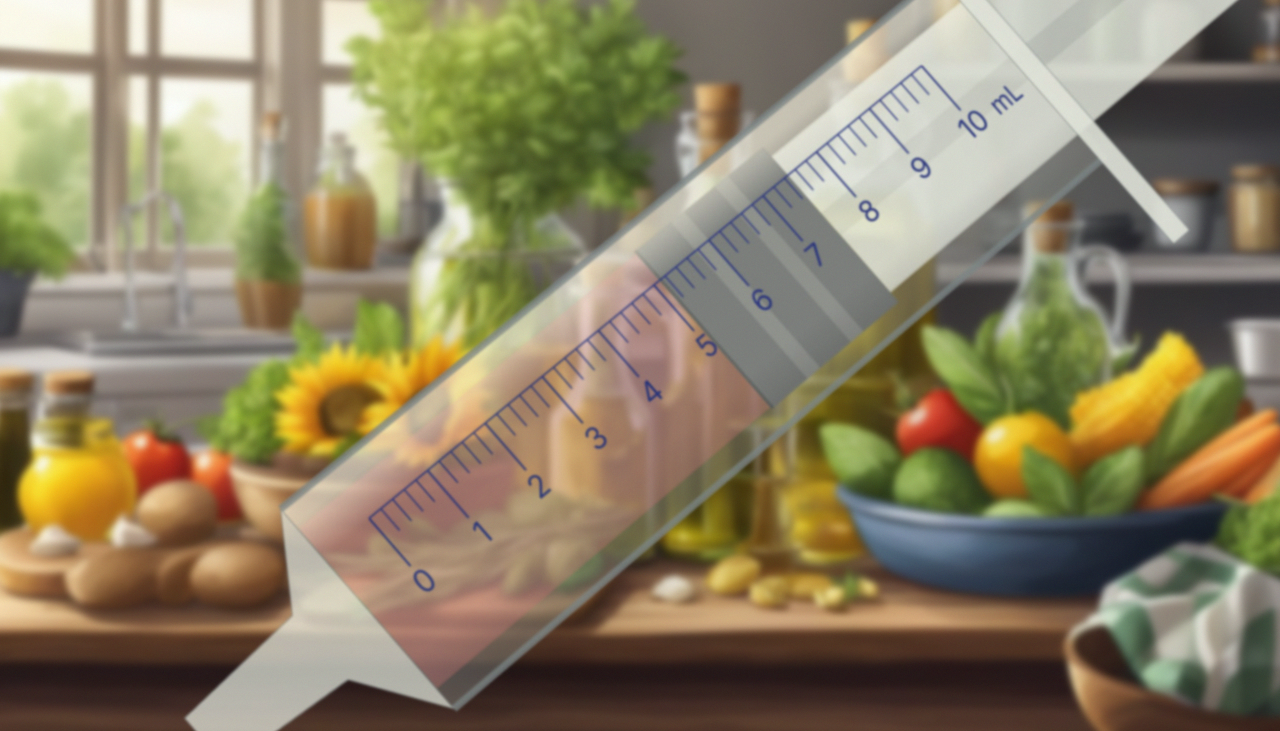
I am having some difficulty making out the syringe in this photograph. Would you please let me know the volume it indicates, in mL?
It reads 5.1 mL
